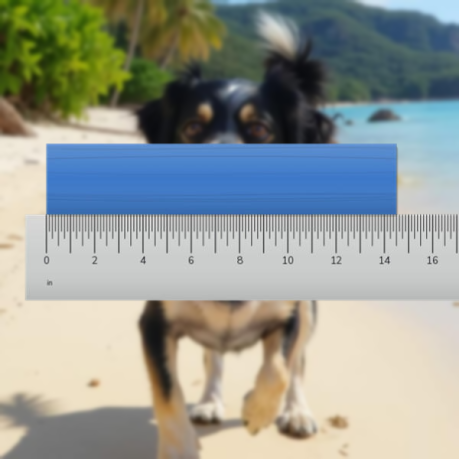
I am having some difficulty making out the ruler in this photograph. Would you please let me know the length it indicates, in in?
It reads 14.5 in
